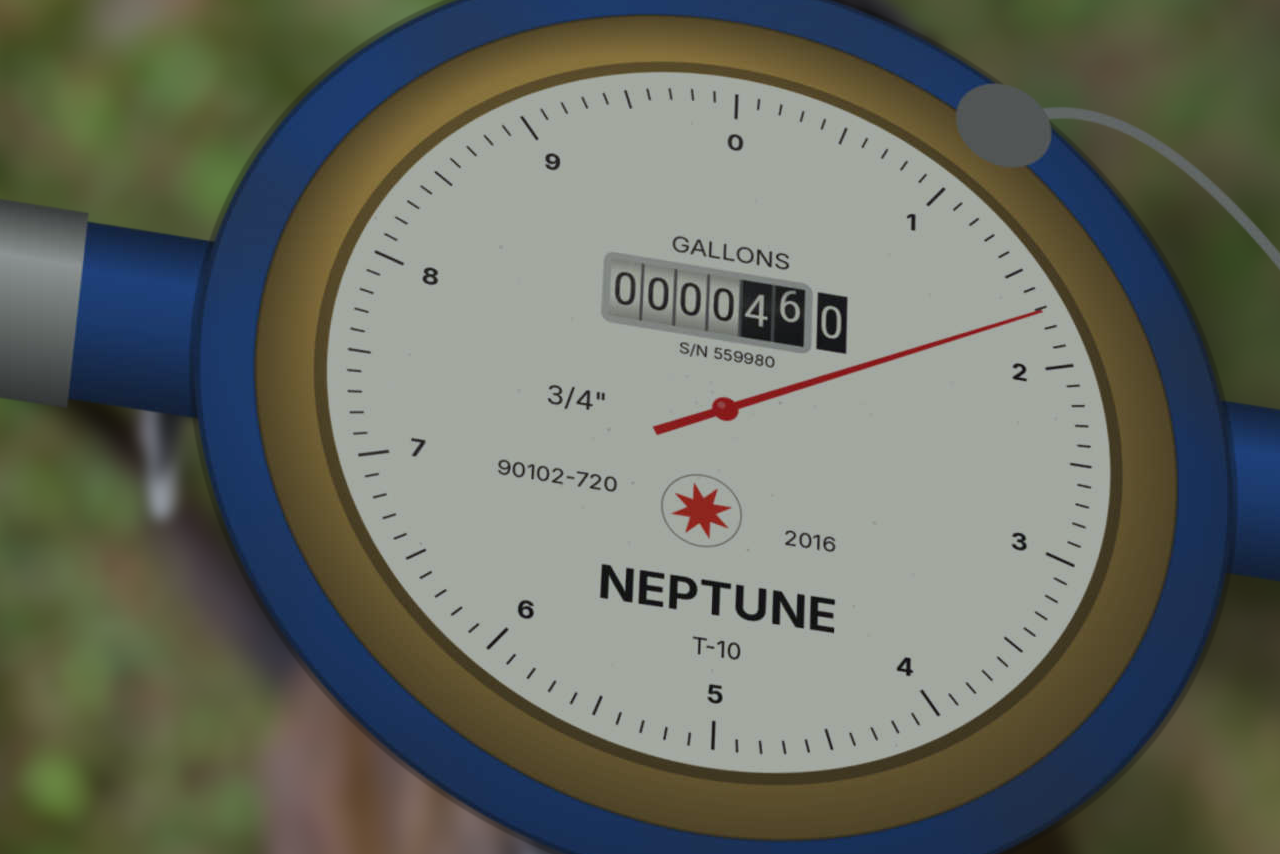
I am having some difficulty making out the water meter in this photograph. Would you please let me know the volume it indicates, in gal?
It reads 461.7 gal
